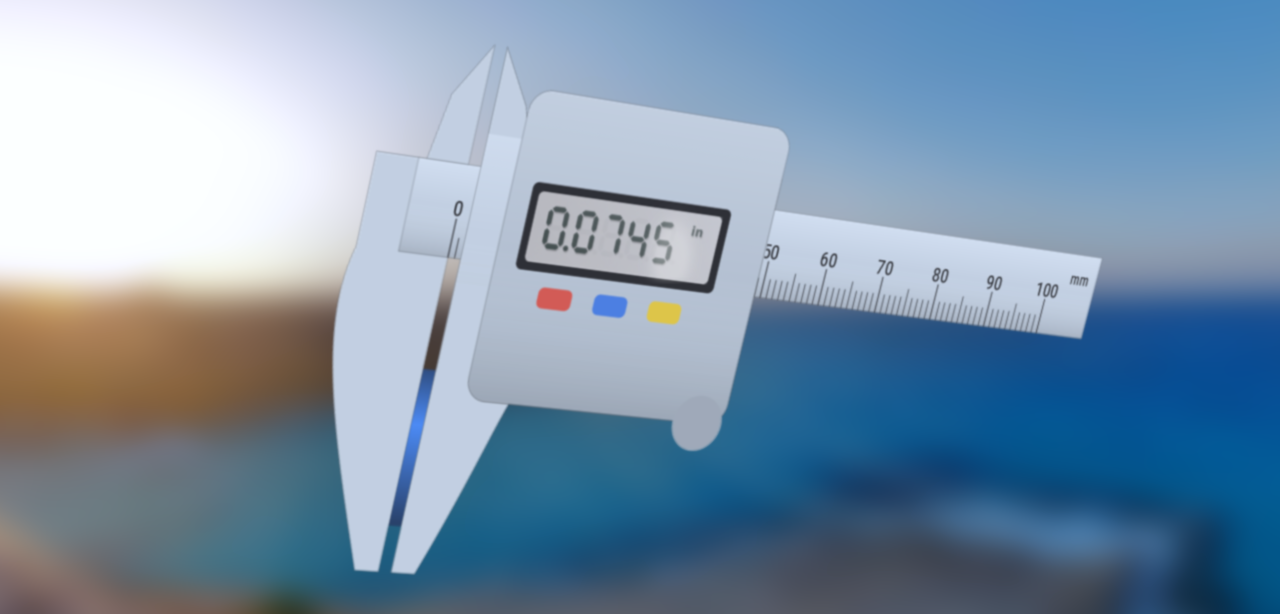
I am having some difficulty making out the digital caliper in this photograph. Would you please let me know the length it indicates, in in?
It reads 0.0745 in
